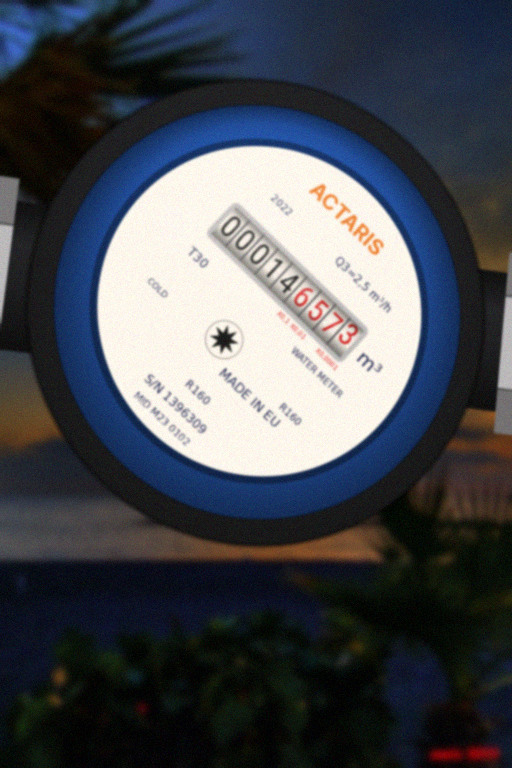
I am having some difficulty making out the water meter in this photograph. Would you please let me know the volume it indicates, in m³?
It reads 14.6573 m³
